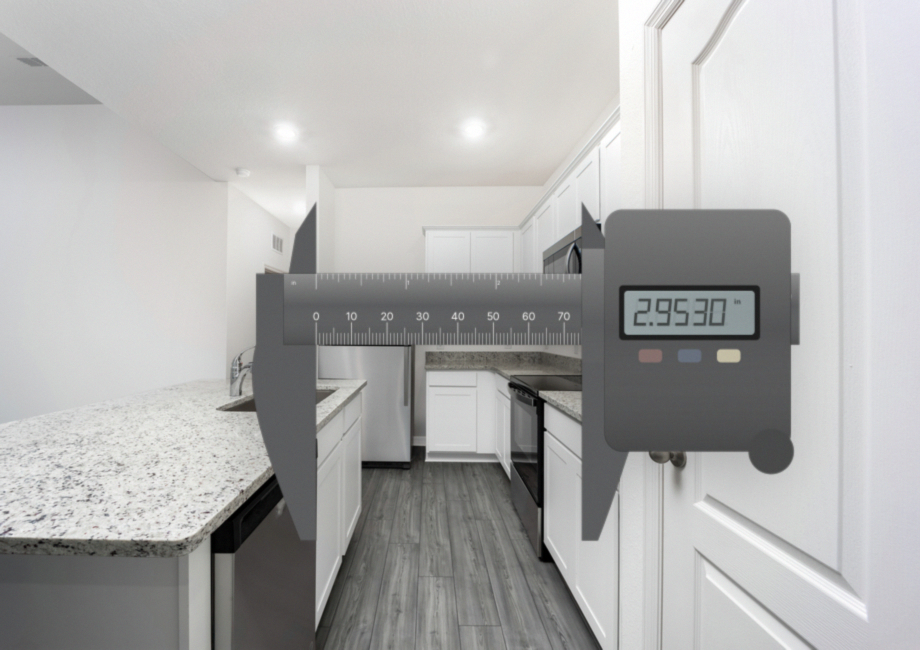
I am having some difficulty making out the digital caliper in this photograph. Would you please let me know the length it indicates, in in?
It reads 2.9530 in
